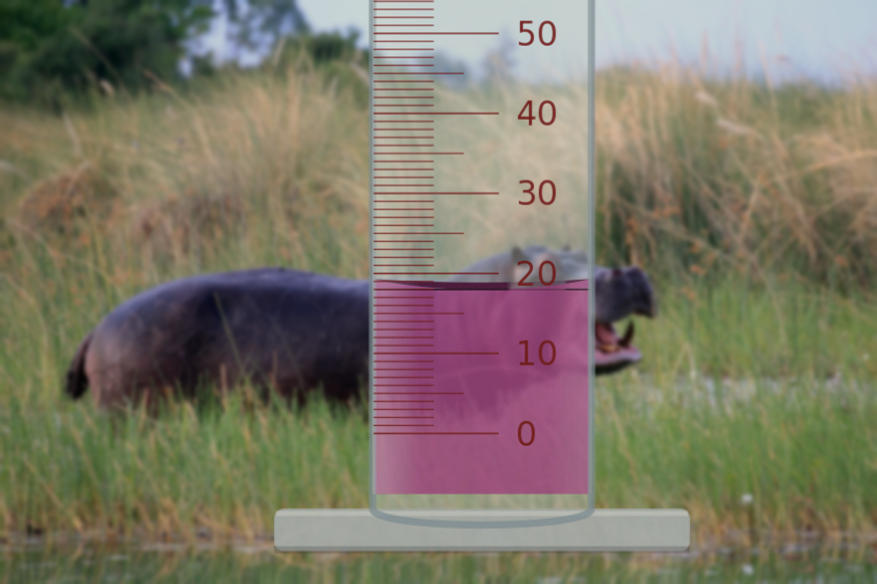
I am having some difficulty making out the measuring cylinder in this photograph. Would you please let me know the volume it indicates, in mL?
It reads 18 mL
